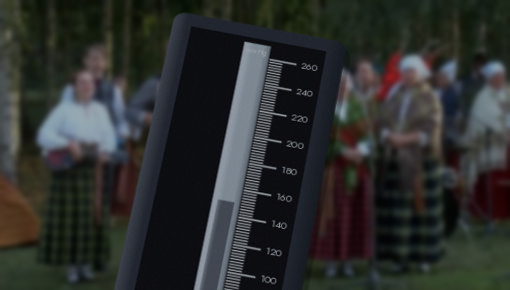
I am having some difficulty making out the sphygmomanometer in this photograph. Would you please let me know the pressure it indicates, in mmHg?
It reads 150 mmHg
